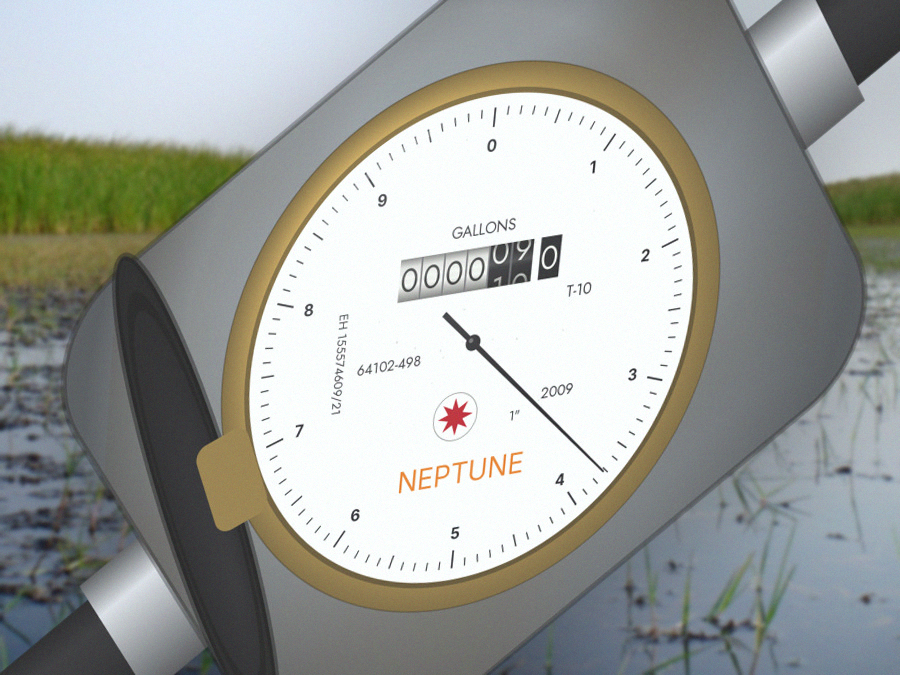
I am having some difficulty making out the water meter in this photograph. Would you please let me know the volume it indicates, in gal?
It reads 93.7 gal
